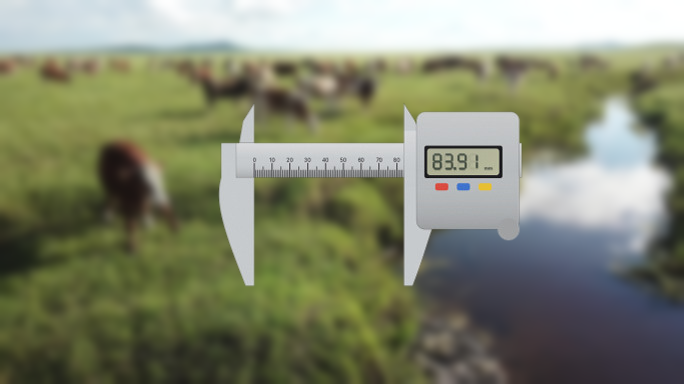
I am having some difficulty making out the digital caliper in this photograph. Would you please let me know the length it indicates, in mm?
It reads 83.91 mm
